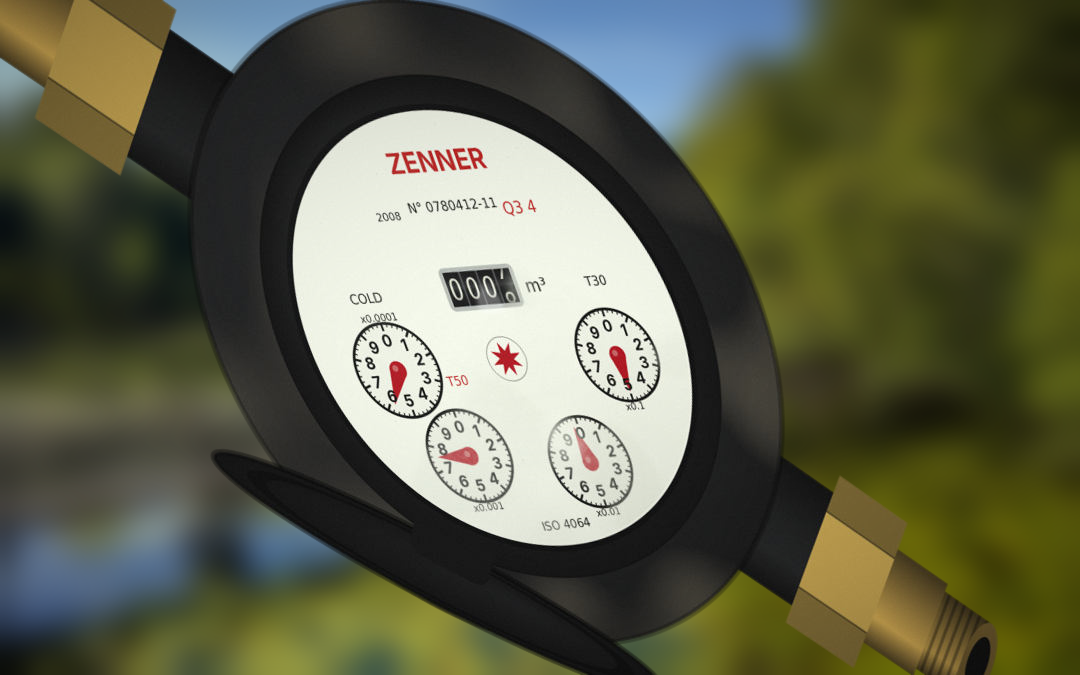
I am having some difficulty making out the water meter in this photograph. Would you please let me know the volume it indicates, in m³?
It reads 7.4975 m³
